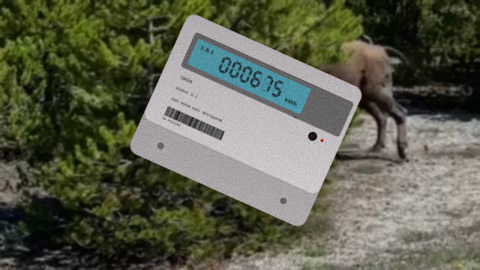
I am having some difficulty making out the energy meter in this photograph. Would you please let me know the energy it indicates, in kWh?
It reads 675 kWh
